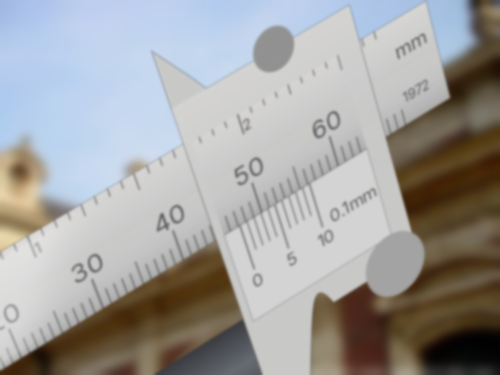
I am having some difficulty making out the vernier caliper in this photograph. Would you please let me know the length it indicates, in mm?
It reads 47.2 mm
